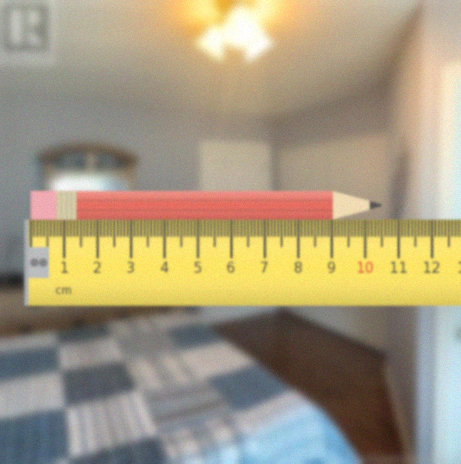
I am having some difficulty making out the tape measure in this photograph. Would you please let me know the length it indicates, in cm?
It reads 10.5 cm
